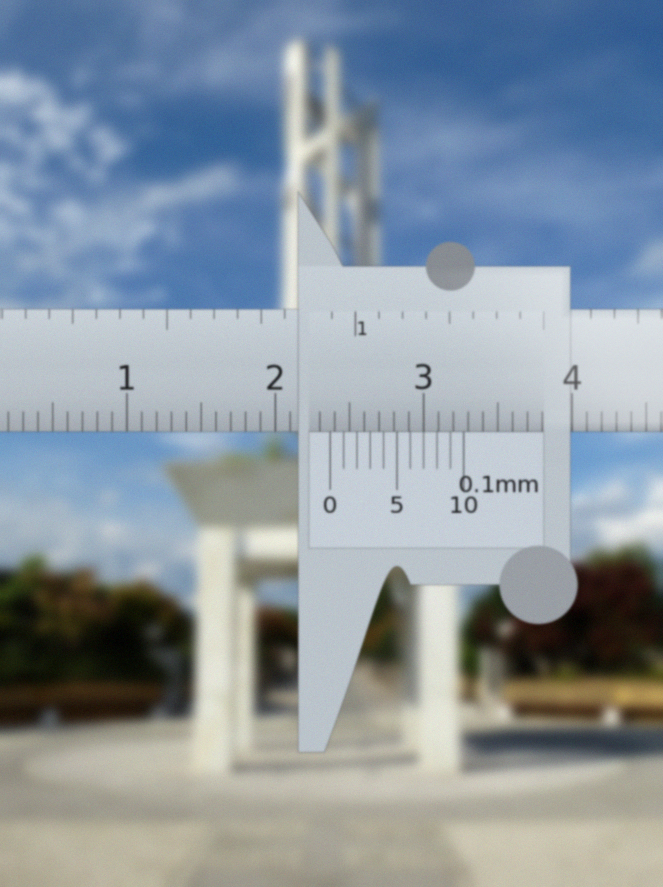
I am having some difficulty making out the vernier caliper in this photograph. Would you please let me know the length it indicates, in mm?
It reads 23.7 mm
